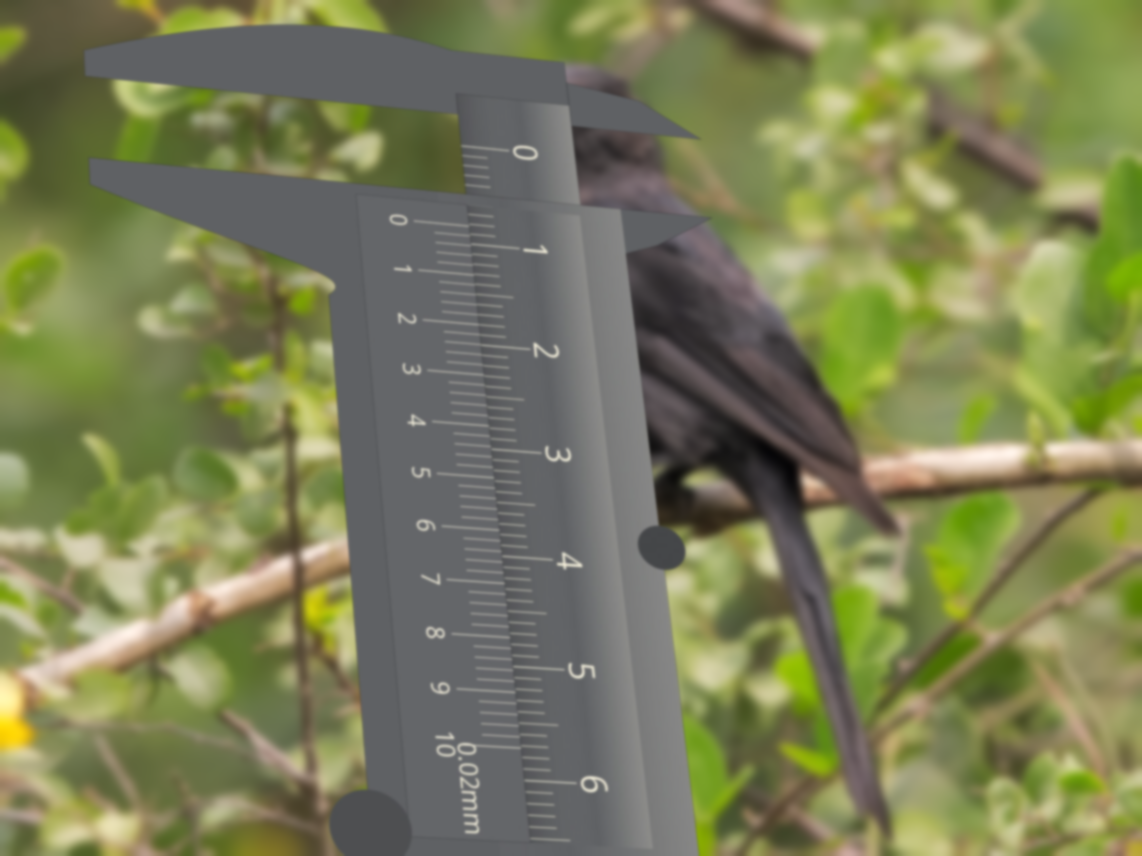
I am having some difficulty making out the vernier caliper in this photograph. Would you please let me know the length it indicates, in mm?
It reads 8.2 mm
